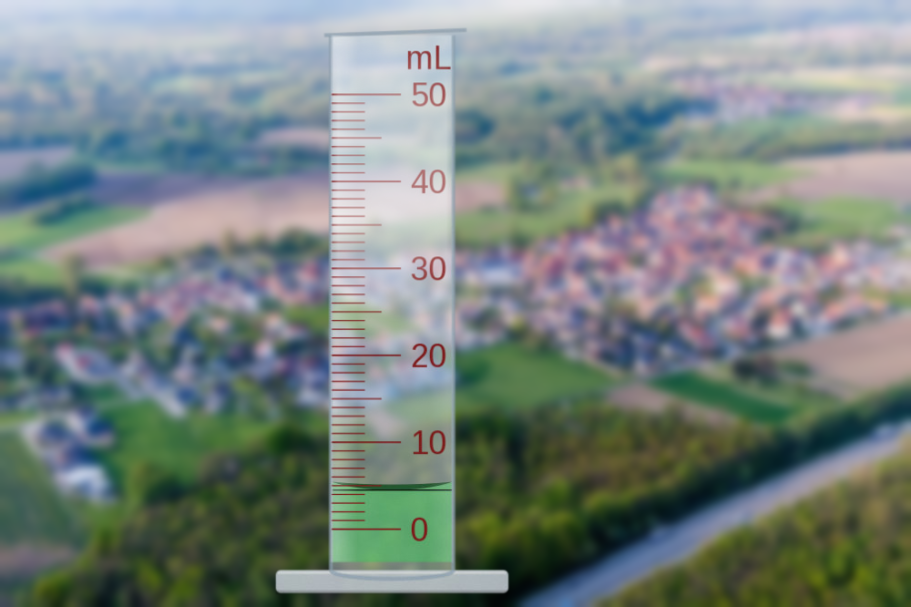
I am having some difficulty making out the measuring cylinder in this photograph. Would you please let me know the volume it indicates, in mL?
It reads 4.5 mL
